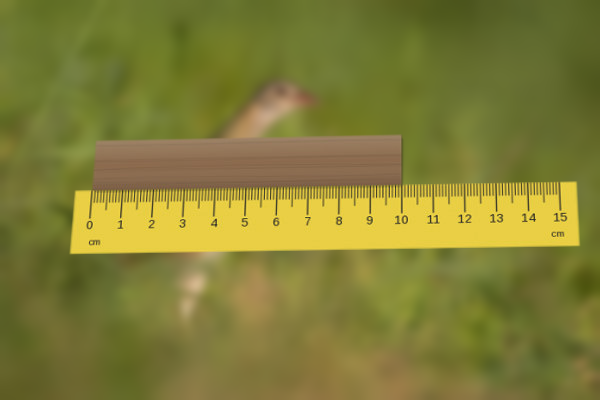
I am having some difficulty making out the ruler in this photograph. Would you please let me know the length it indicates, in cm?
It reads 10 cm
